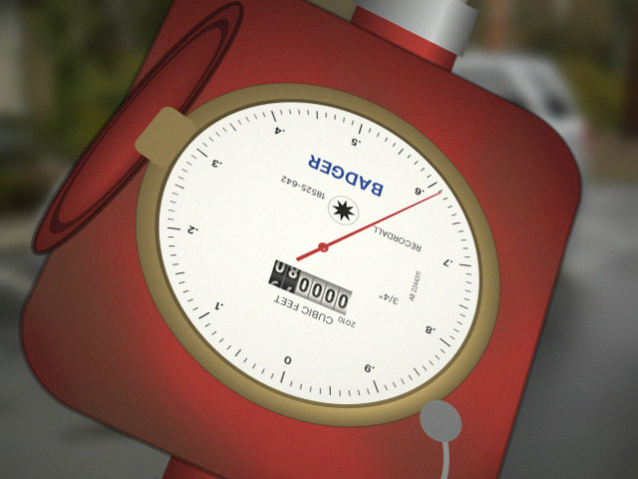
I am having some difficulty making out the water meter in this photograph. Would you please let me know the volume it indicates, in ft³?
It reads 79.61 ft³
